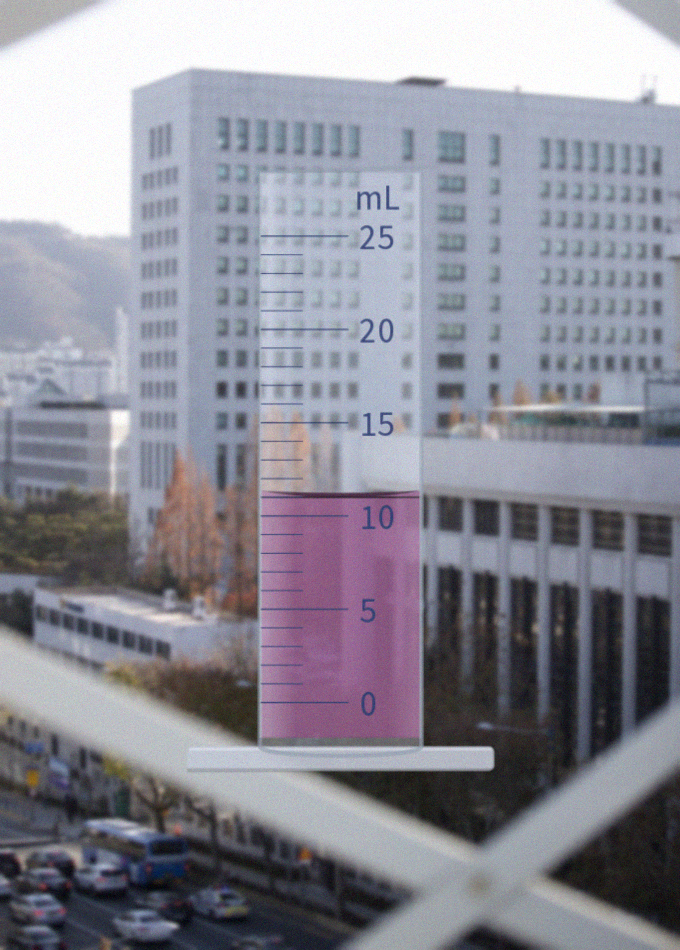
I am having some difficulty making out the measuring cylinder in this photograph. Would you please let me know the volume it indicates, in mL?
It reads 11 mL
